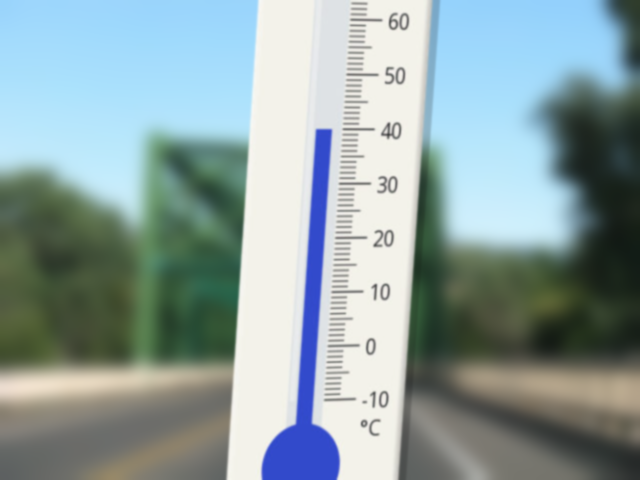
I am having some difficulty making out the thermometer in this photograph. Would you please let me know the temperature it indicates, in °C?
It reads 40 °C
